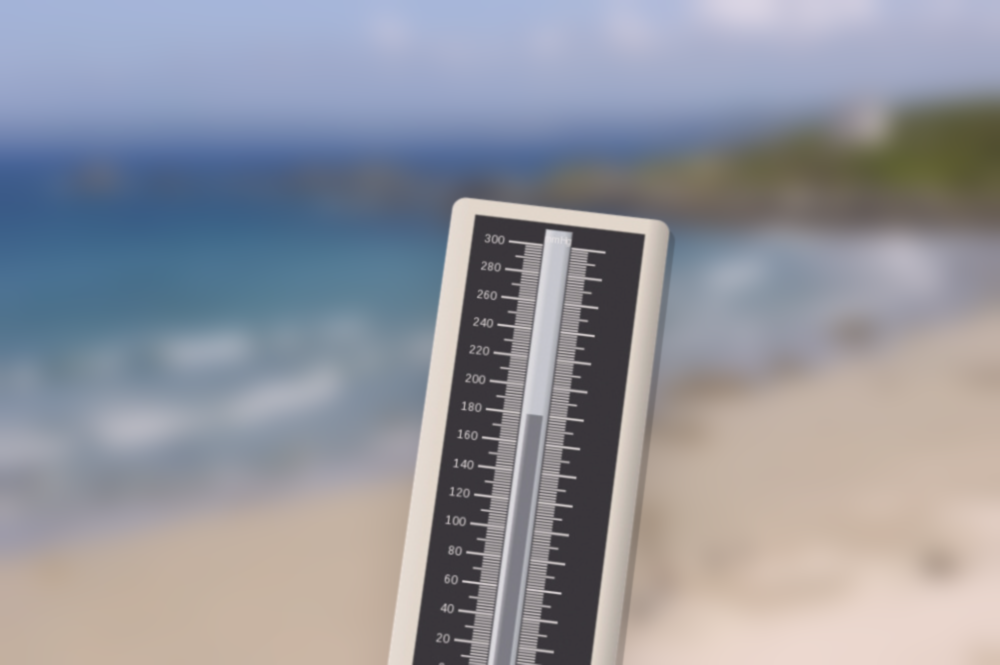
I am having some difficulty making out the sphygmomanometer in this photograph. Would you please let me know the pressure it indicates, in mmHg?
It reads 180 mmHg
